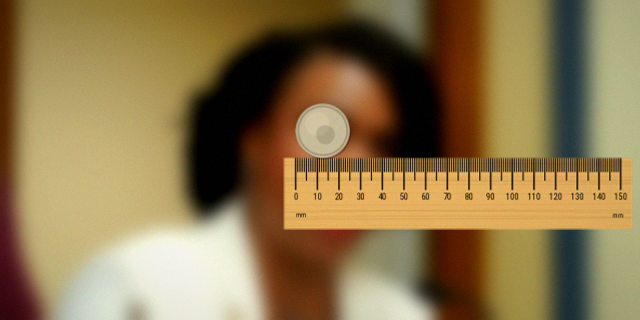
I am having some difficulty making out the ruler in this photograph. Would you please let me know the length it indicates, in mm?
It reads 25 mm
